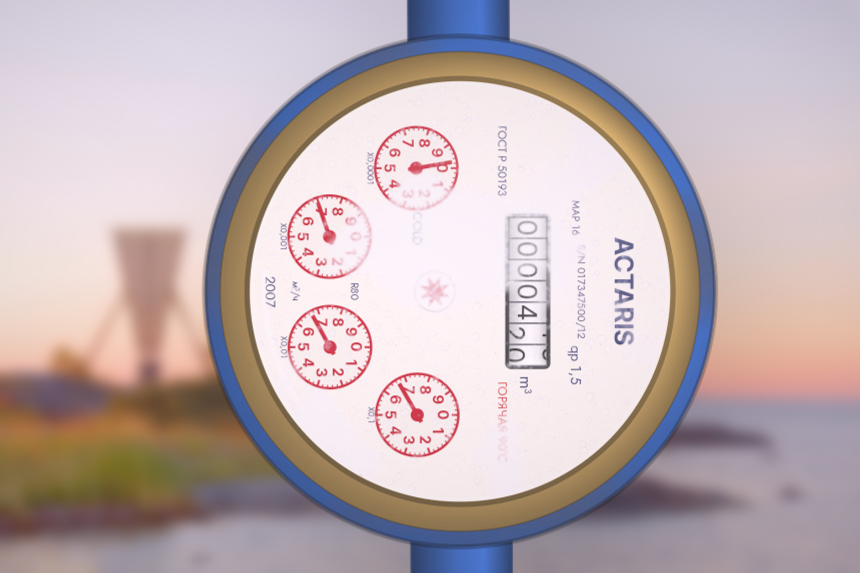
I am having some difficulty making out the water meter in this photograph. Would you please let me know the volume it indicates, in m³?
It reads 419.6669 m³
